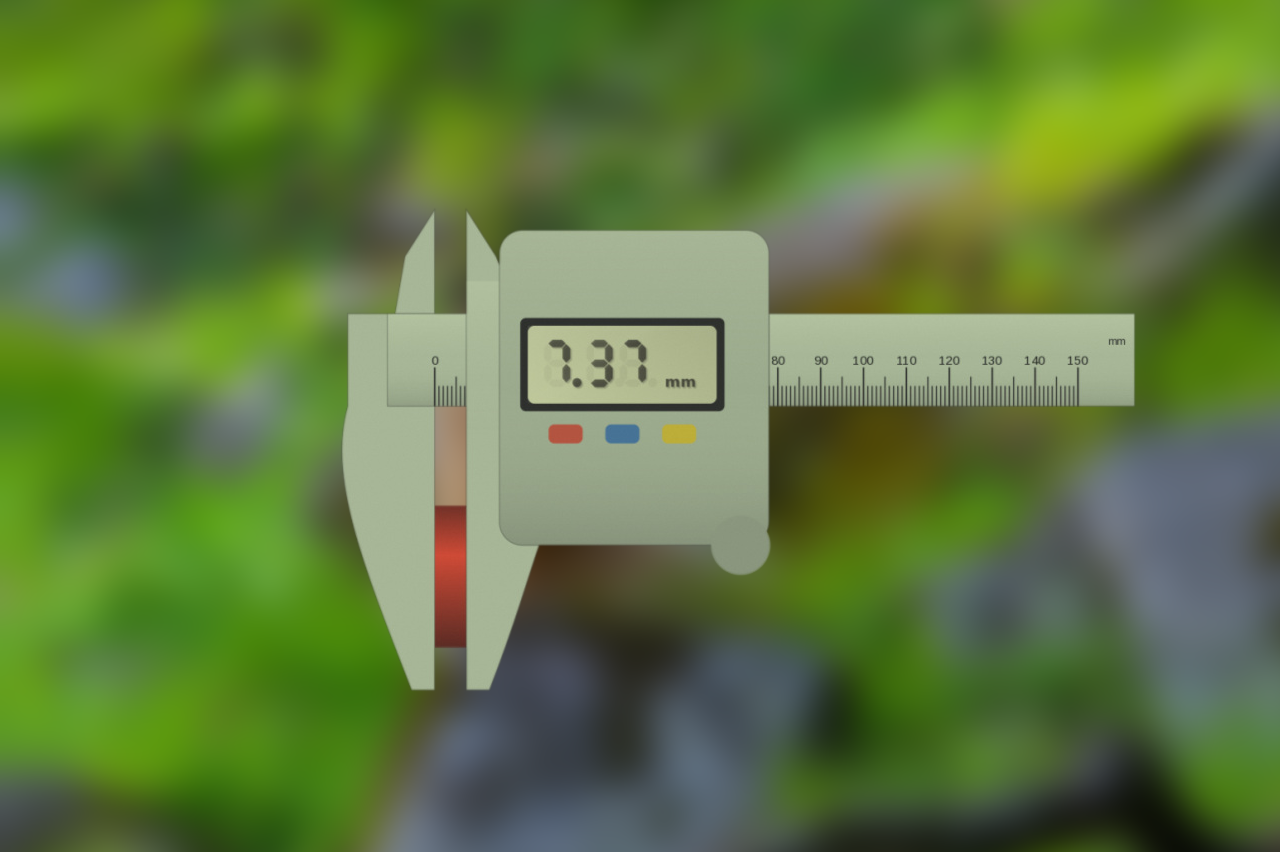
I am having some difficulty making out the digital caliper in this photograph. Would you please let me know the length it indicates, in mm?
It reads 7.37 mm
